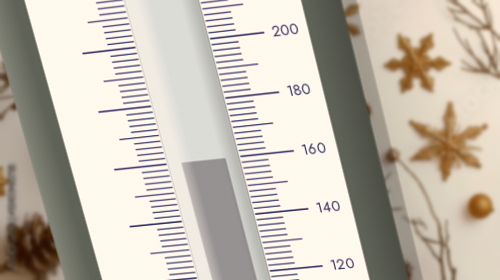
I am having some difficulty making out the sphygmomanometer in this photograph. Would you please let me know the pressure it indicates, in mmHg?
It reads 160 mmHg
